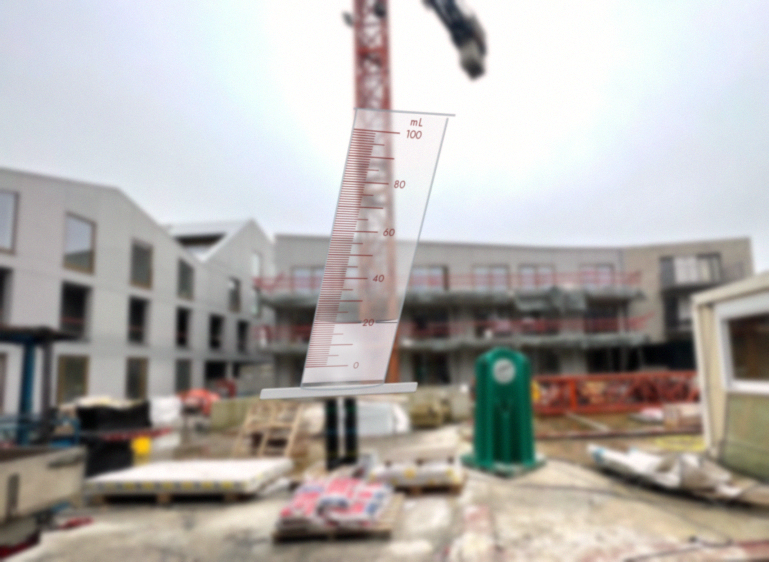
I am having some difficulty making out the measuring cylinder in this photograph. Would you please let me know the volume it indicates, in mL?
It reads 20 mL
